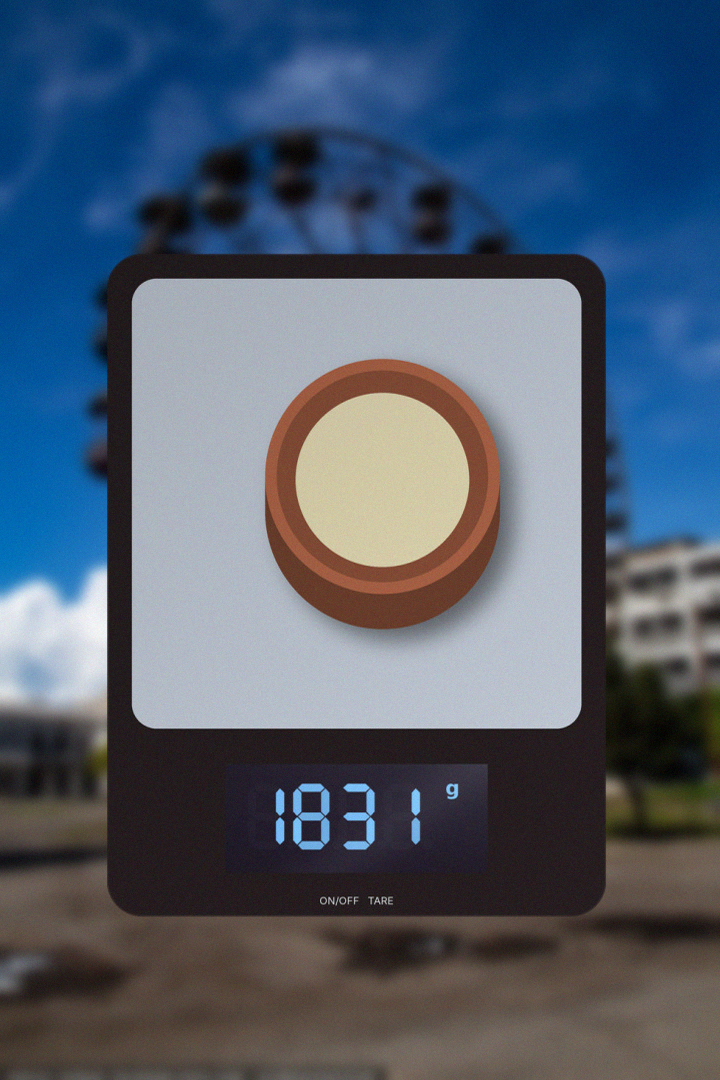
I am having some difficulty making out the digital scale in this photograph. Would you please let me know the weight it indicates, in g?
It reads 1831 g
